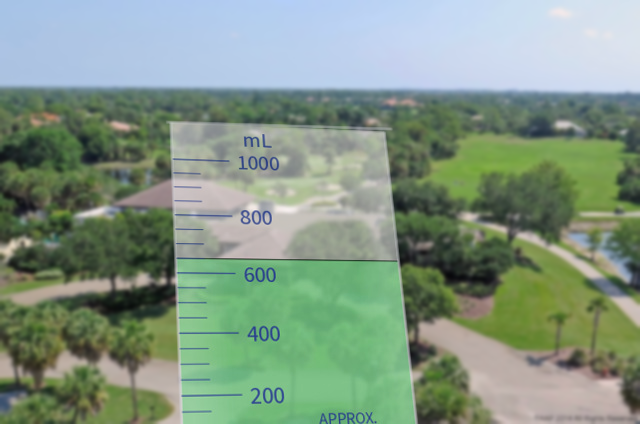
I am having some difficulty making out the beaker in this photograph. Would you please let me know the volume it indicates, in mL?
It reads 650 mL
